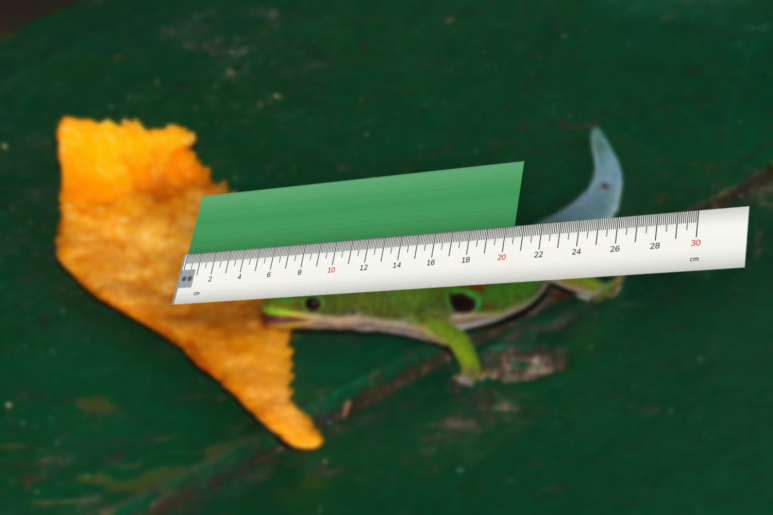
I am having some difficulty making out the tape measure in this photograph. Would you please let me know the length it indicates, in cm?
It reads 20.5 cm
